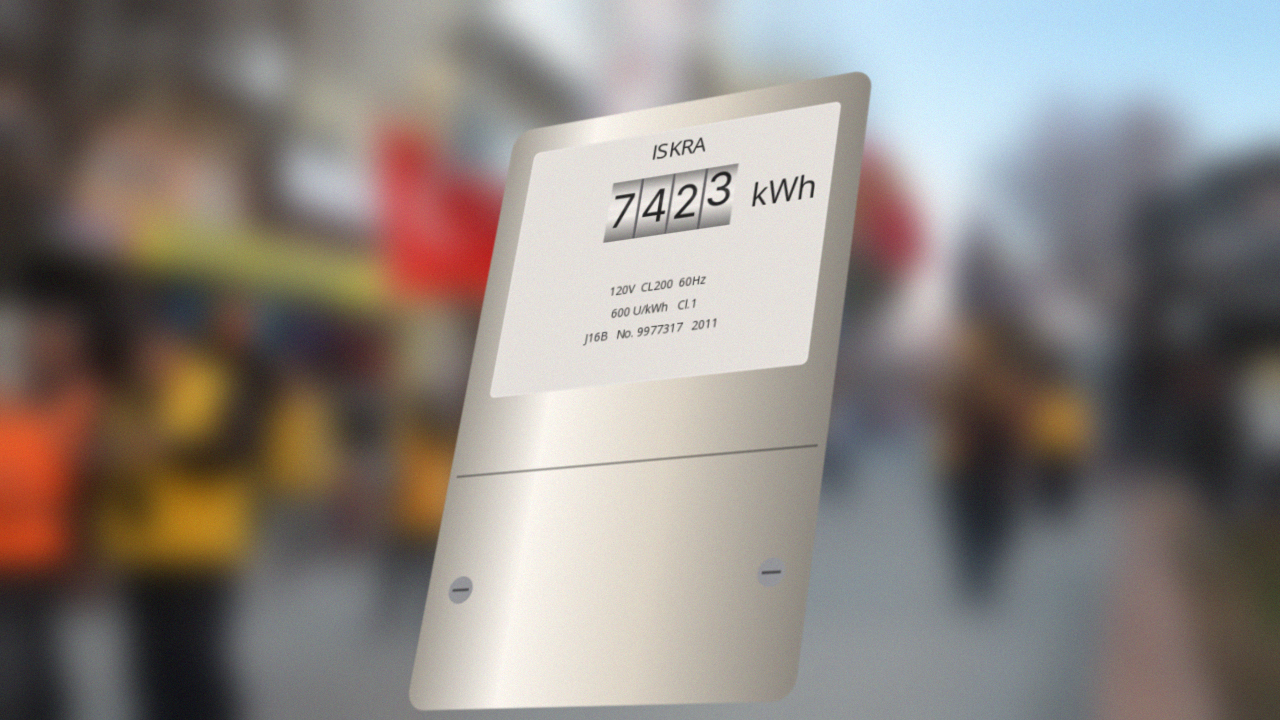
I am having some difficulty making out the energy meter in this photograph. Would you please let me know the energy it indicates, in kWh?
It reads 7423 kWh
